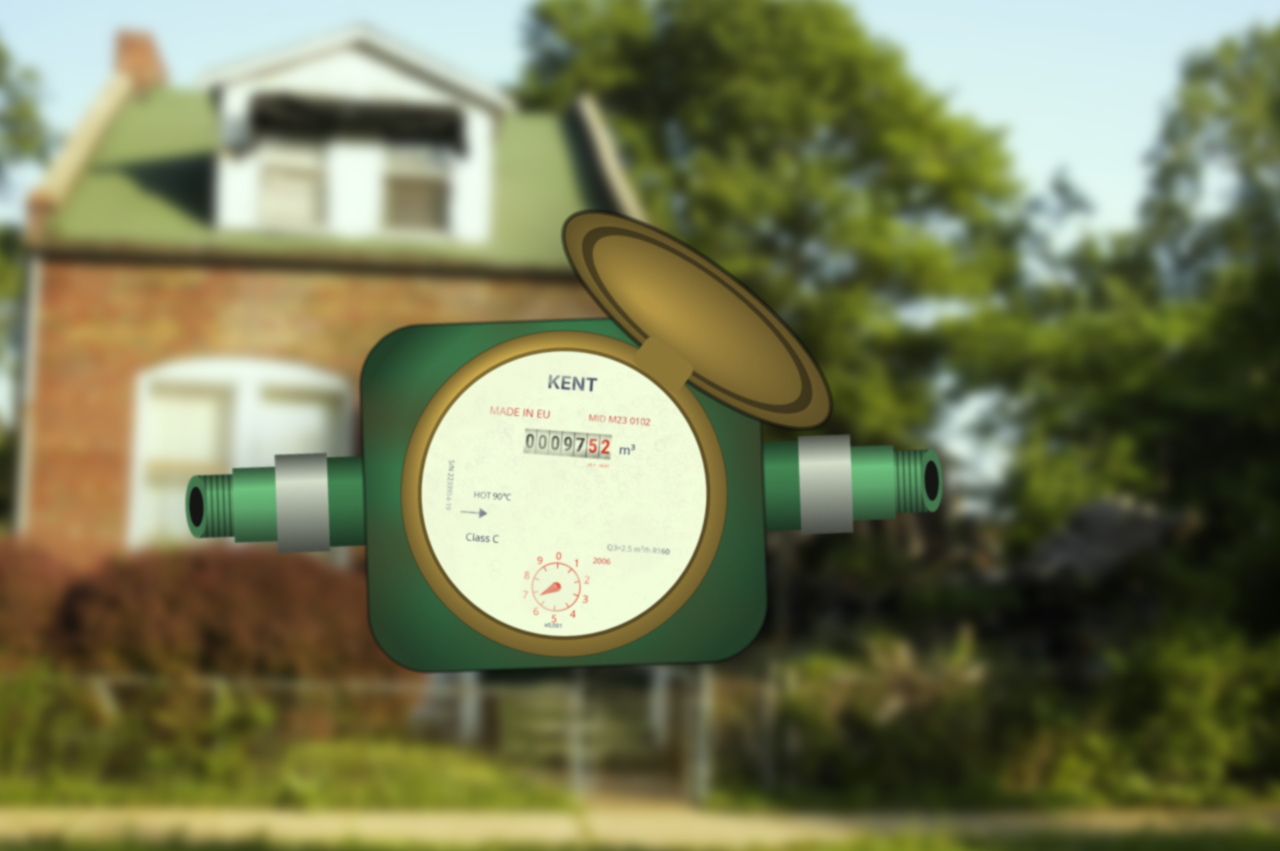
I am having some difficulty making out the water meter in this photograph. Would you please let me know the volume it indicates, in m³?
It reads 97.526 m³
